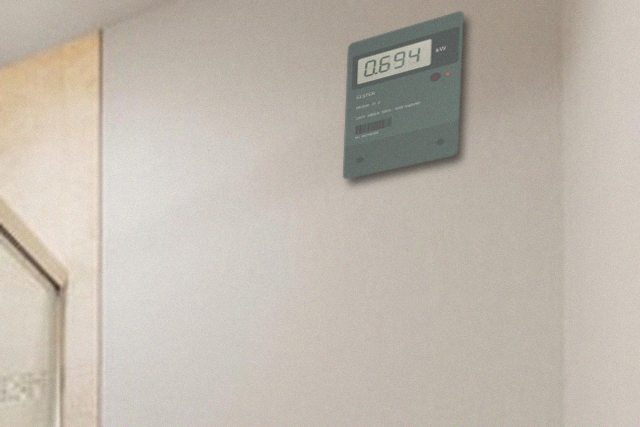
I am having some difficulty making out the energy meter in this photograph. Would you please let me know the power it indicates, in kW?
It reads 0.694 kW
